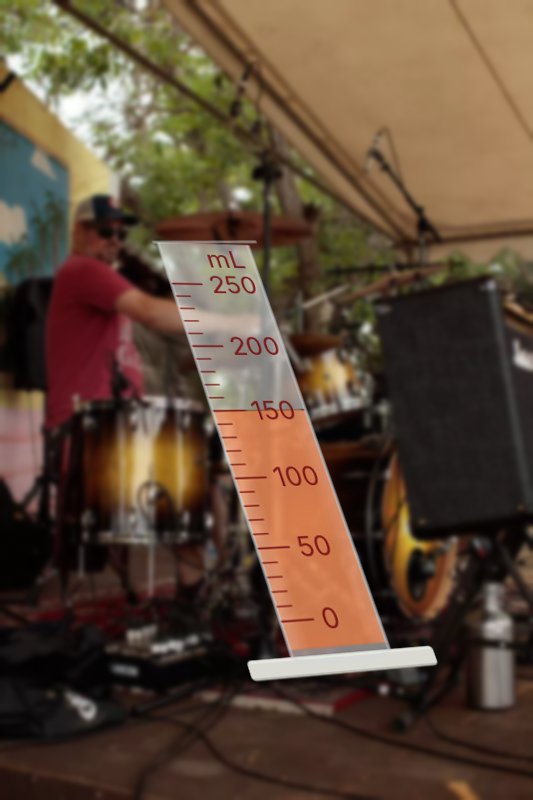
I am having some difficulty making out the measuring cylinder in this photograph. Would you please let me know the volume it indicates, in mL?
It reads 150 mL
